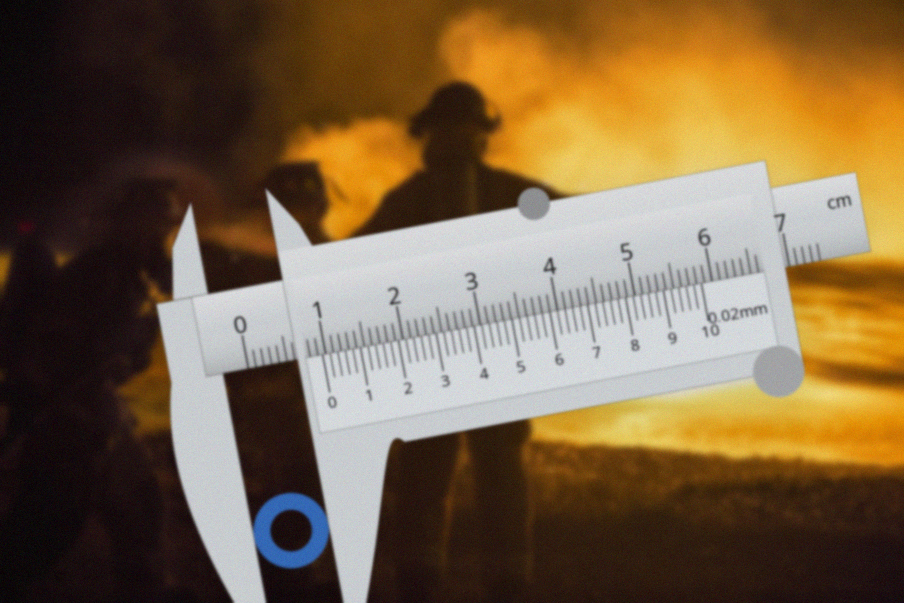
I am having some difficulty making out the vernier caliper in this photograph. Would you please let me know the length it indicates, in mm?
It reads 9.6 mm
